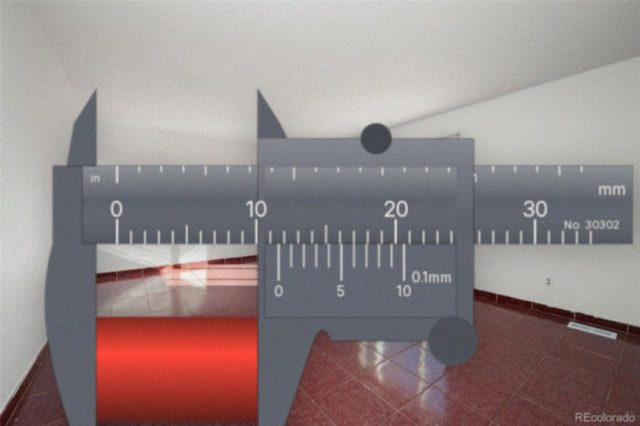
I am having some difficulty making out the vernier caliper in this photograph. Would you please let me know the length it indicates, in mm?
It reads 11.6 mm
